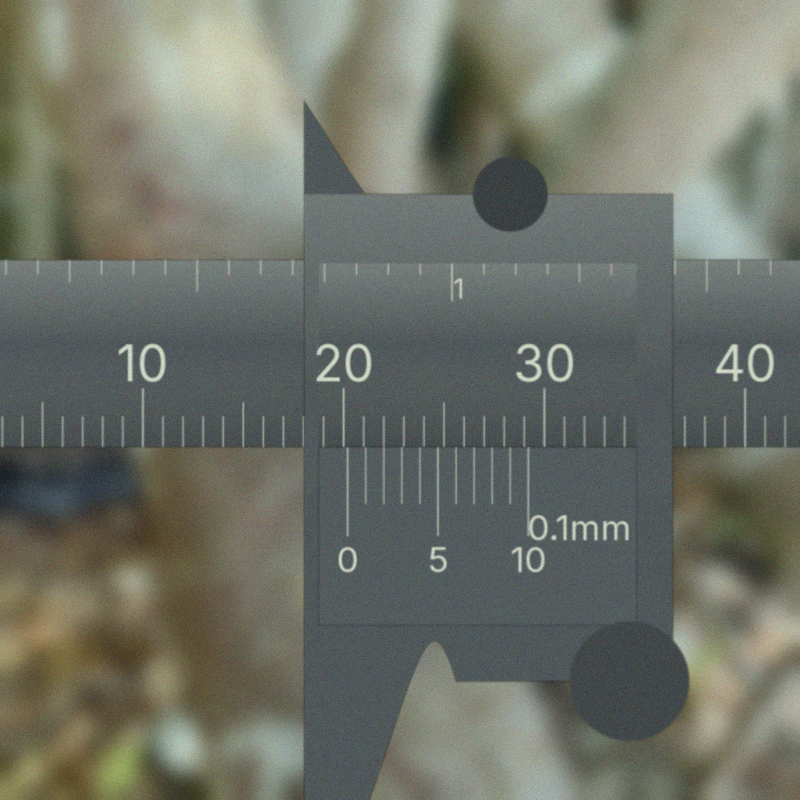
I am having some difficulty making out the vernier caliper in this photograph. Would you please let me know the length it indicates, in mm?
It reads 20.2 mm
